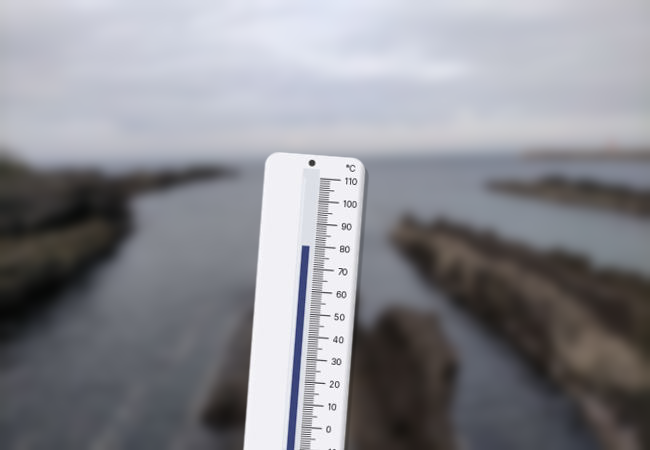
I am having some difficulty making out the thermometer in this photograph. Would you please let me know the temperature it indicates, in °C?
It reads 80 °C
